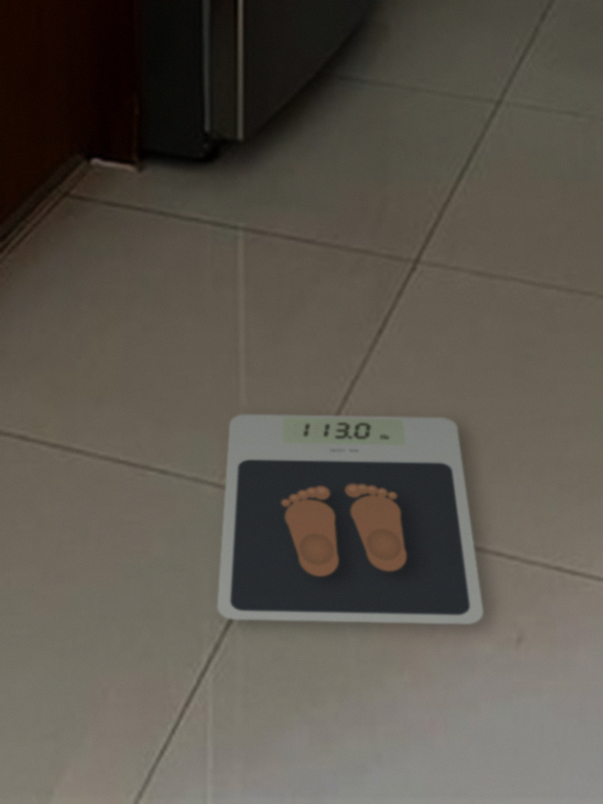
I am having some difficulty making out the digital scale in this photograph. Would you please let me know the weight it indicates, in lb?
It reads 113.0 lb
